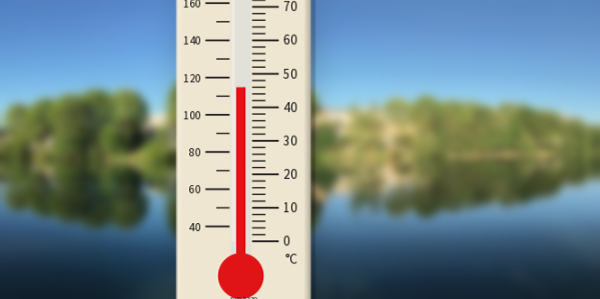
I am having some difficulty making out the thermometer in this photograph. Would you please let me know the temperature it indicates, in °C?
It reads 46 °C
